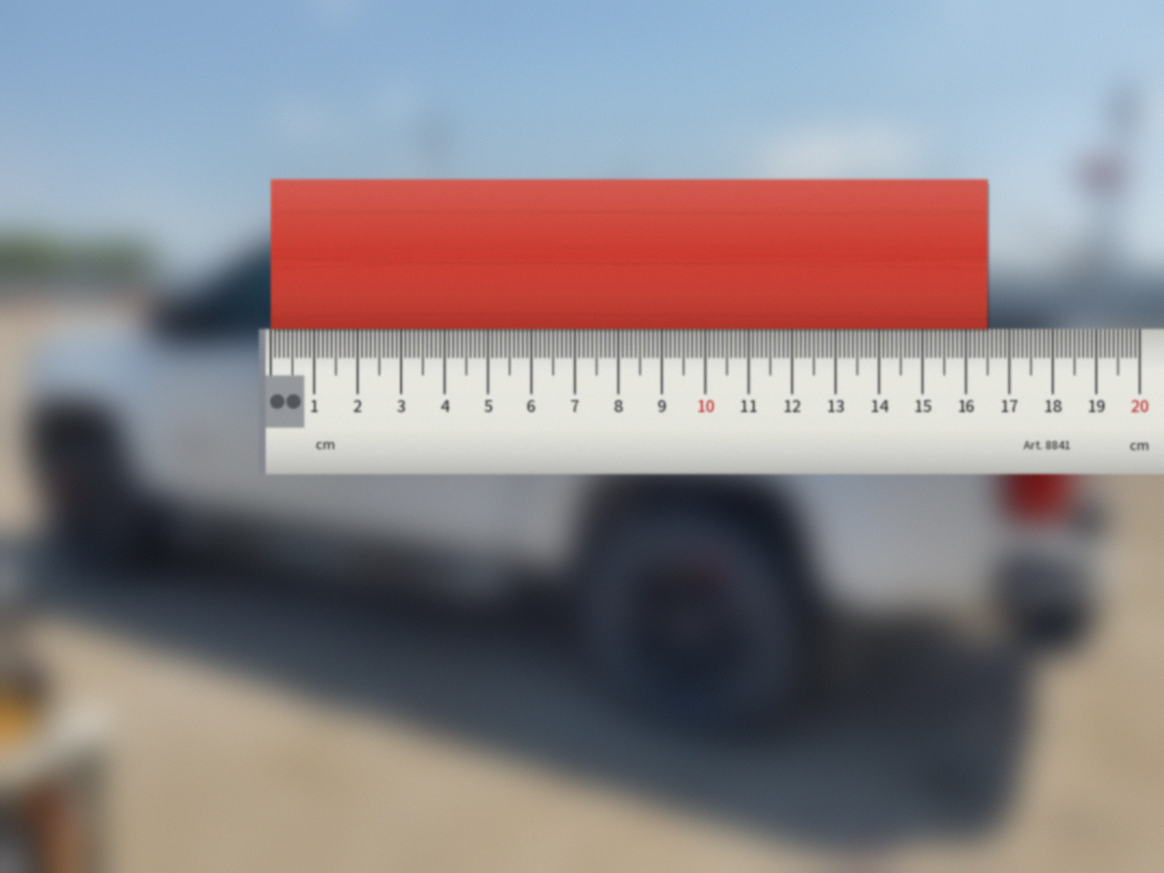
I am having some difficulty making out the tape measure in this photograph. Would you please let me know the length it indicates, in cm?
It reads 16.5 cm
